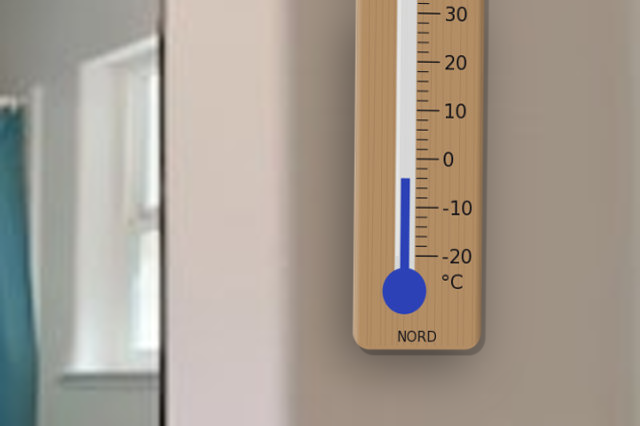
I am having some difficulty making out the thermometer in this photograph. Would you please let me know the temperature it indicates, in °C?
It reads -4 °C
